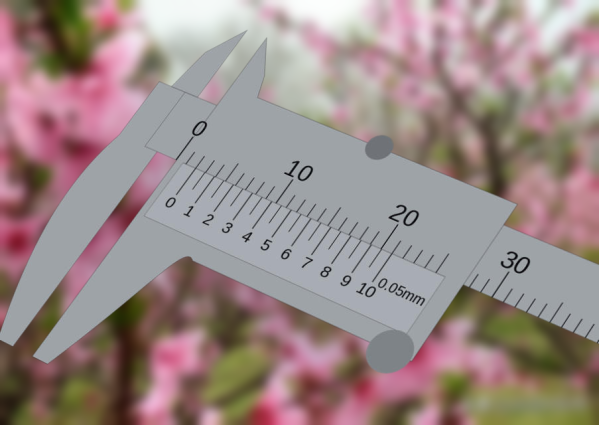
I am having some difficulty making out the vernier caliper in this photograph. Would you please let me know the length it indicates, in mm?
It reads 2.0 mm
